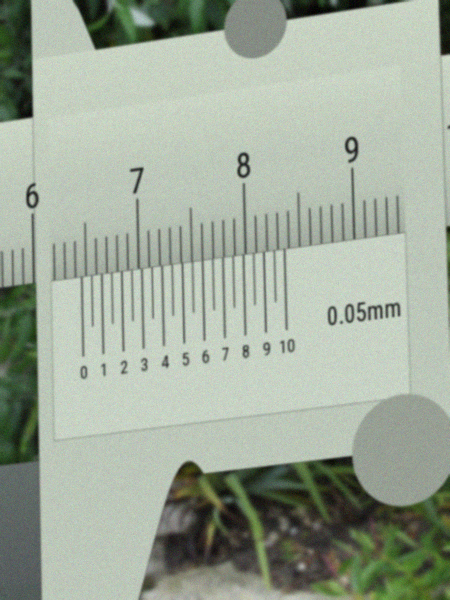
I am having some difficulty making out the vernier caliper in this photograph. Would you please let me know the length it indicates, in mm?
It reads 64.6 mm
